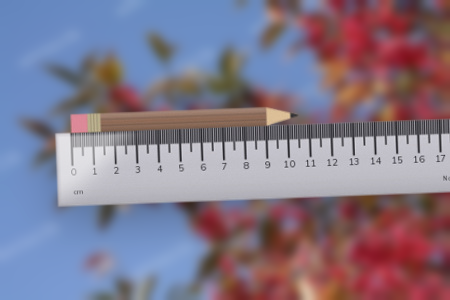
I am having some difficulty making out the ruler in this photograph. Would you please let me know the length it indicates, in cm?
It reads 10.5 cm
